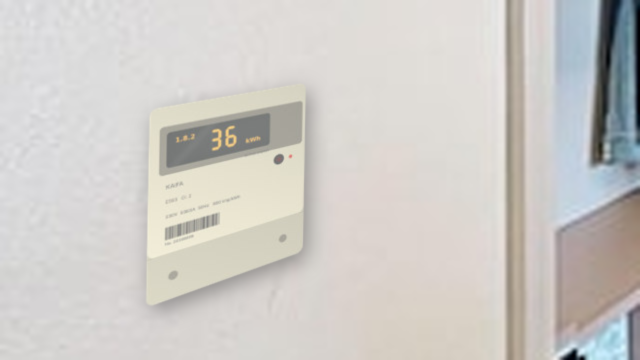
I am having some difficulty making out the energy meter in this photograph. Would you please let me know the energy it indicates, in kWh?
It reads 36 kWh
